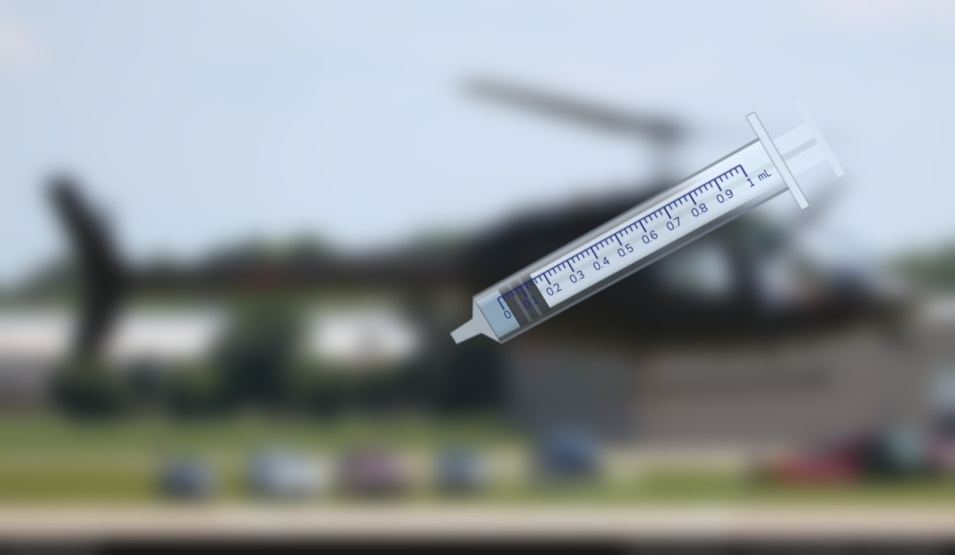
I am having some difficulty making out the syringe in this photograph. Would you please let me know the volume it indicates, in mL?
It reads 0.02 mL
